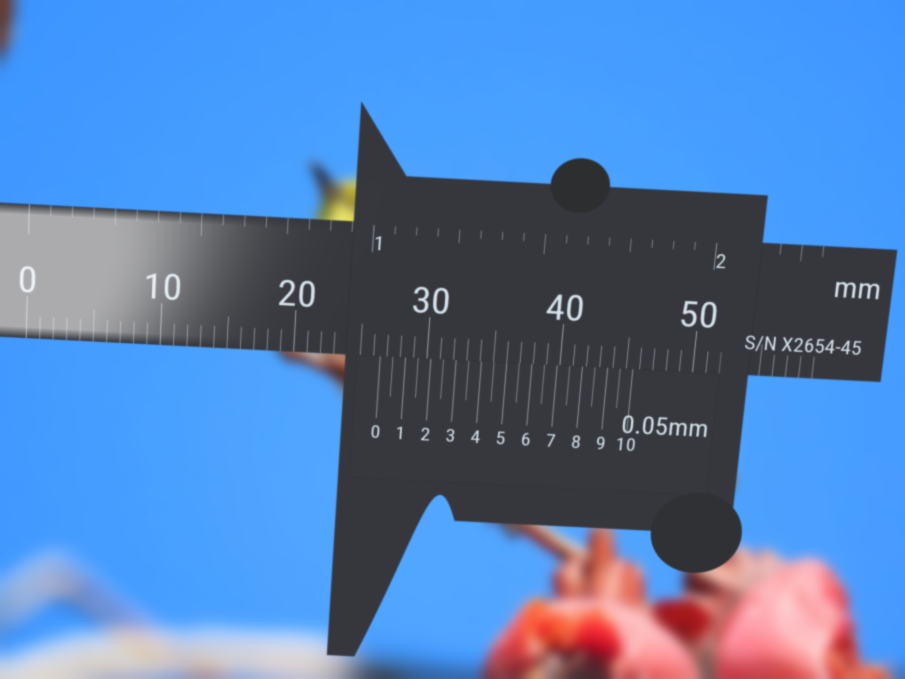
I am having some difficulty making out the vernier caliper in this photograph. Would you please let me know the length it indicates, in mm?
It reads 26.5 mm
